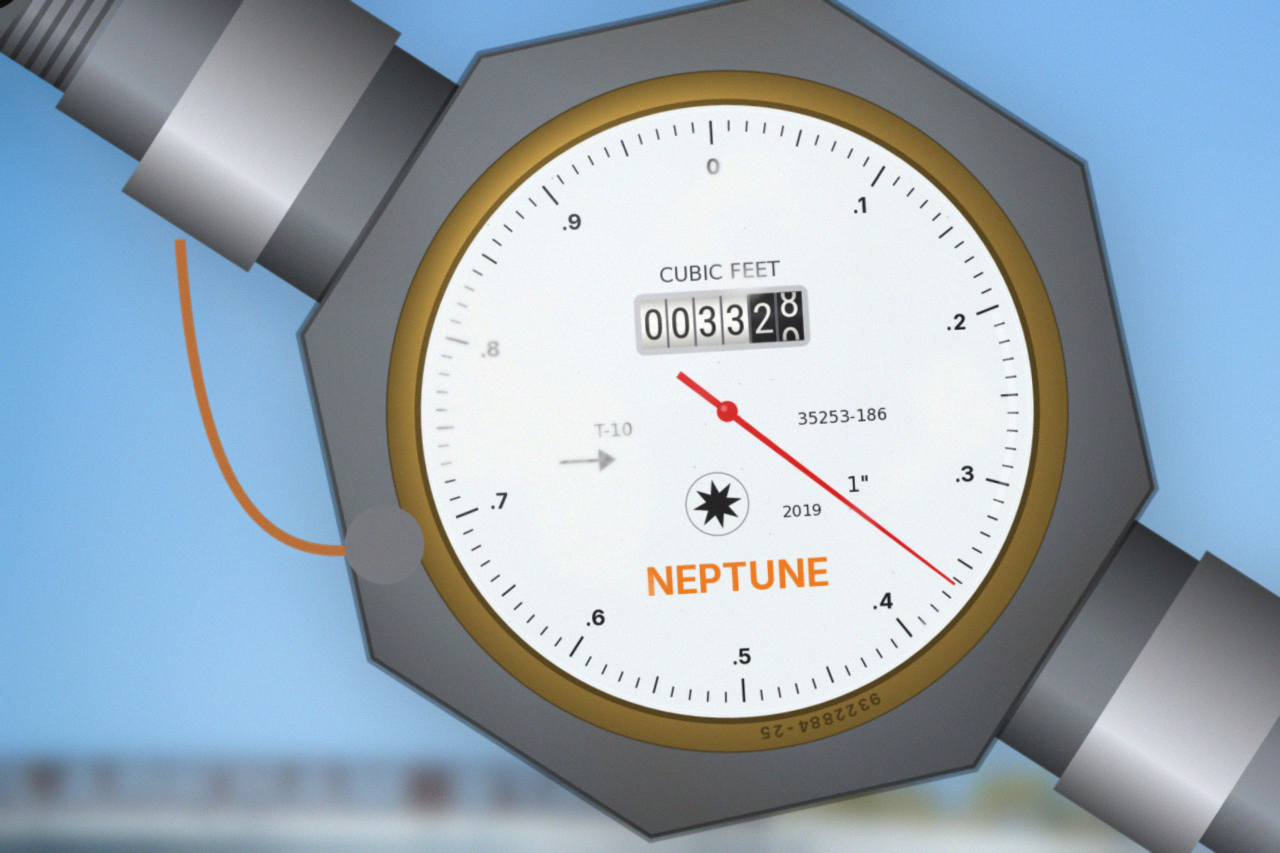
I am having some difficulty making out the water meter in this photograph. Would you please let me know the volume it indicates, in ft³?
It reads 3328.36 ft³
